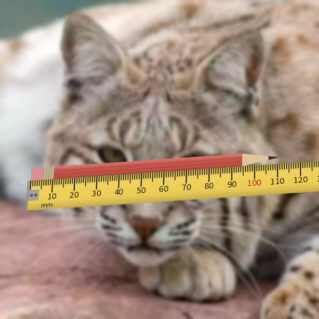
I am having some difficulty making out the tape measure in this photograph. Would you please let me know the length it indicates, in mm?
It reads 110 mm
